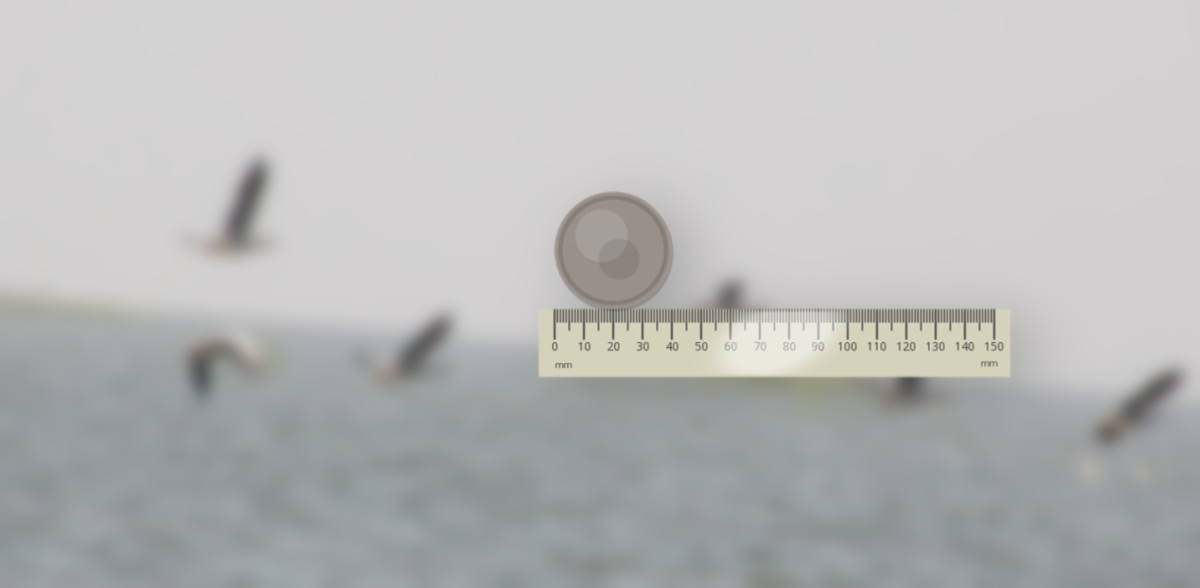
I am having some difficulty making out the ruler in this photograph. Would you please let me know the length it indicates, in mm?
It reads 40 mm
